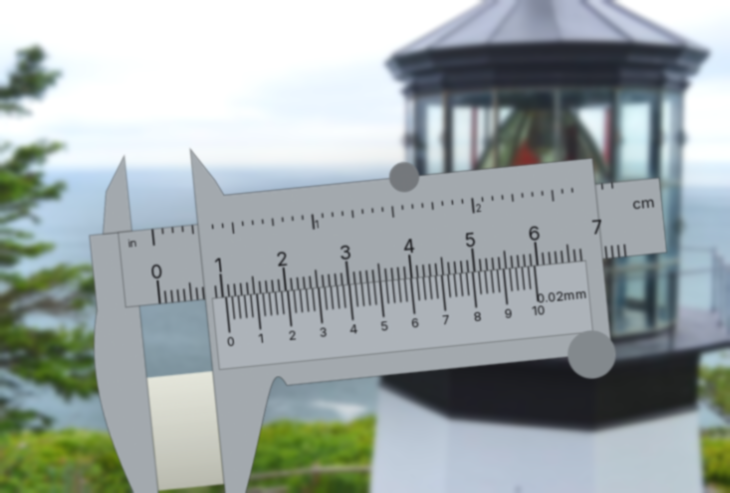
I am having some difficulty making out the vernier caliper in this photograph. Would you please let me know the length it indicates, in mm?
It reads 10.5 mm
